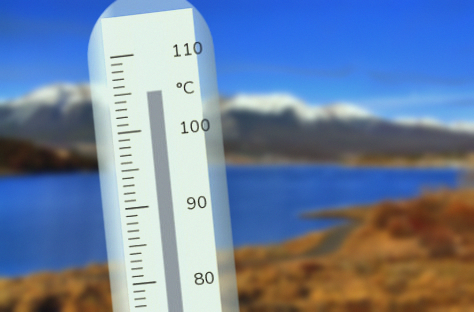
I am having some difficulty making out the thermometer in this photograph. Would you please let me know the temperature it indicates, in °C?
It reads 105 °C
